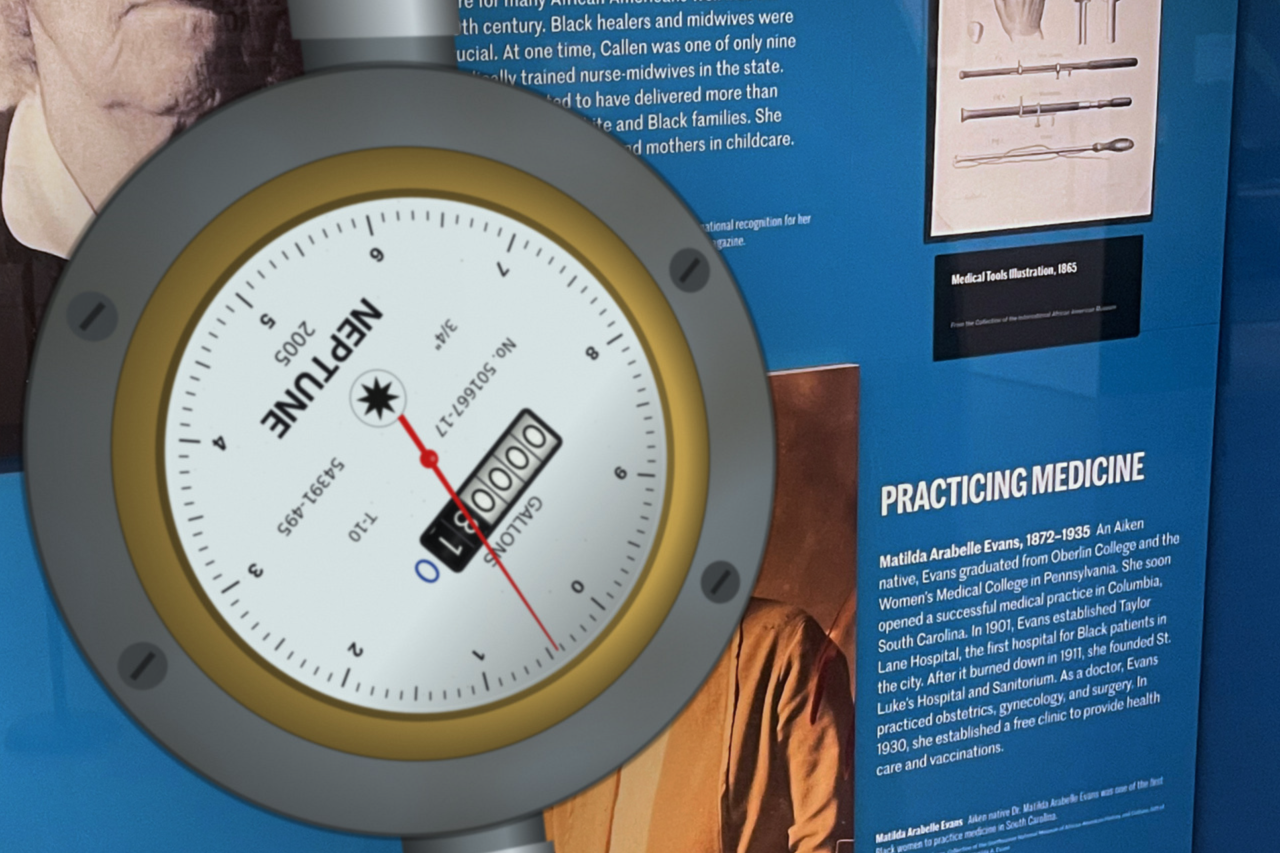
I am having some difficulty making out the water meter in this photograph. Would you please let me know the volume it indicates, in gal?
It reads 810.4 gal
